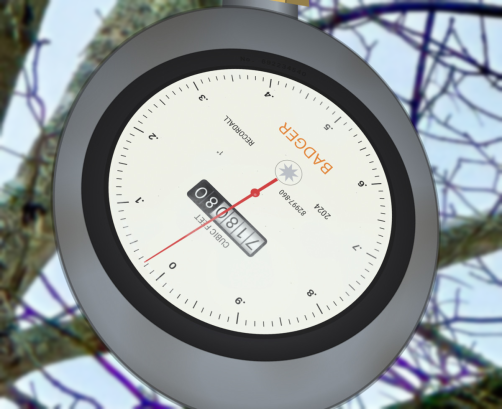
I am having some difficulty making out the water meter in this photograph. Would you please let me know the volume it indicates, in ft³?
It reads 718080.02 ft³
